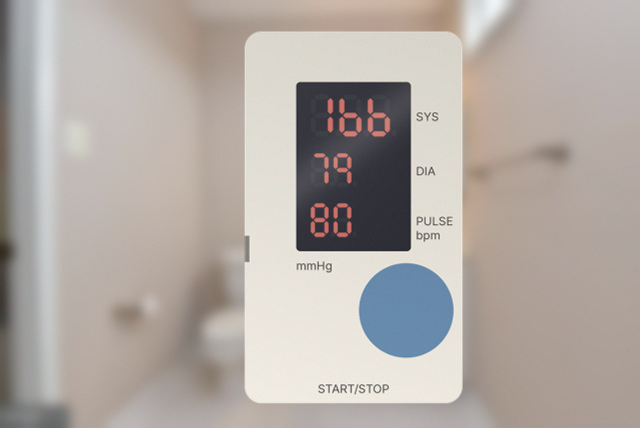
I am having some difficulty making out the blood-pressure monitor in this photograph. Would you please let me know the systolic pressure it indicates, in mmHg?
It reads 166 mmHg
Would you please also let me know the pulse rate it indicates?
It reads 80 bpm
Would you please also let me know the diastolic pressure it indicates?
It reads 79 mmHg
